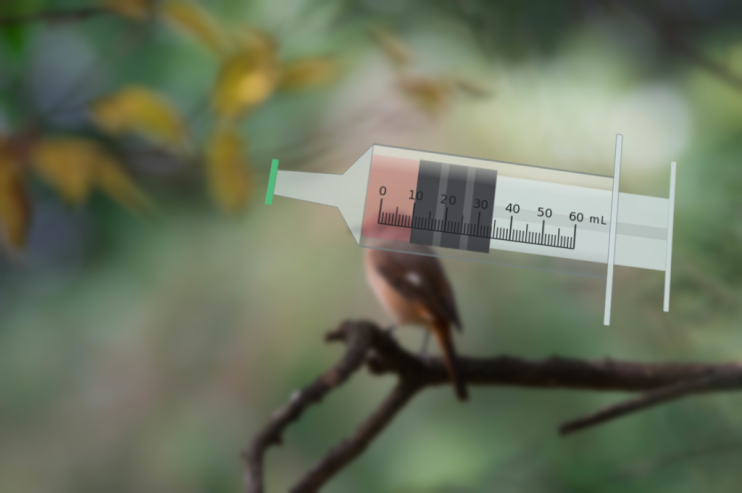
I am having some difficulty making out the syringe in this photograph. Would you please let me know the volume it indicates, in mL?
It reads 10 mL
